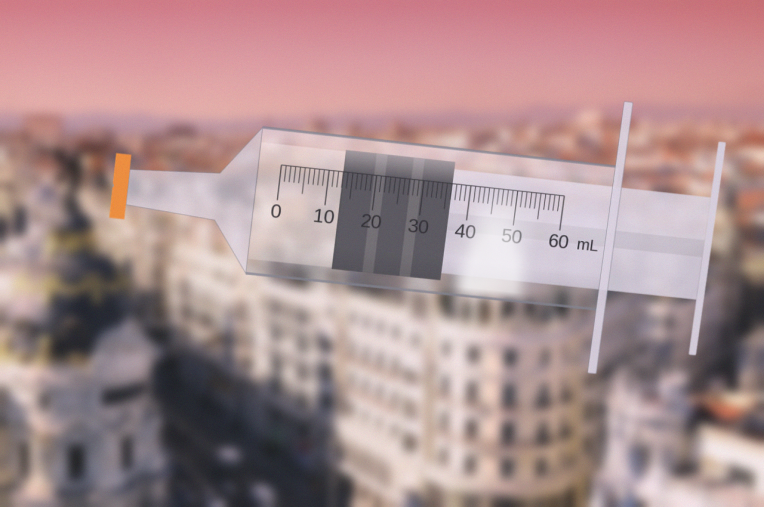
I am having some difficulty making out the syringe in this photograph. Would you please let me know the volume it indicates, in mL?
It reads 13 mL
